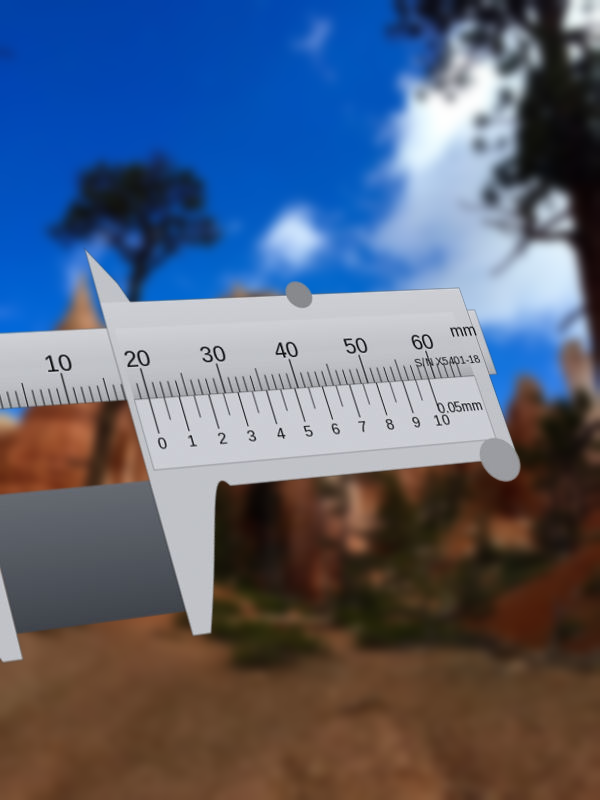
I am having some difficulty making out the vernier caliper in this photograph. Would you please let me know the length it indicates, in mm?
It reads 20.0 mm
